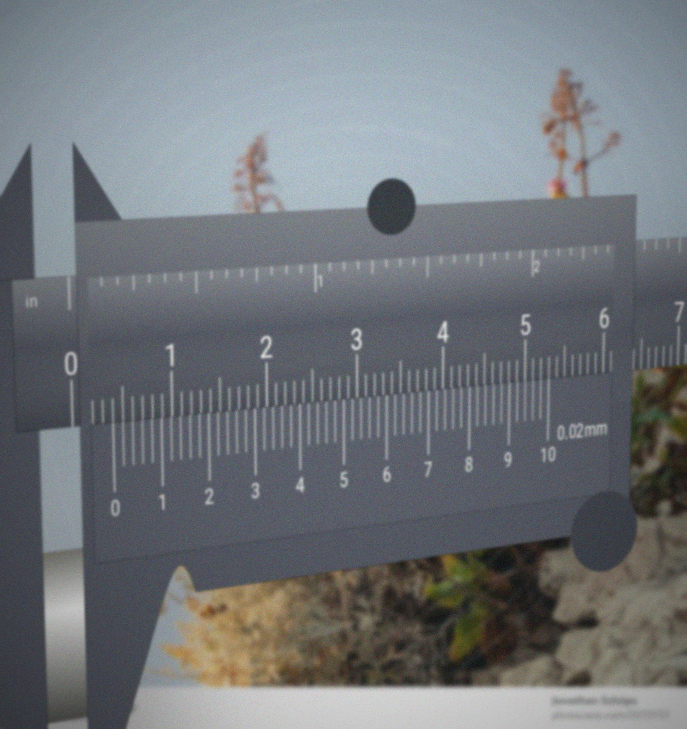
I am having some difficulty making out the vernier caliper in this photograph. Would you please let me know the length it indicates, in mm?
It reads 4.0 mm
